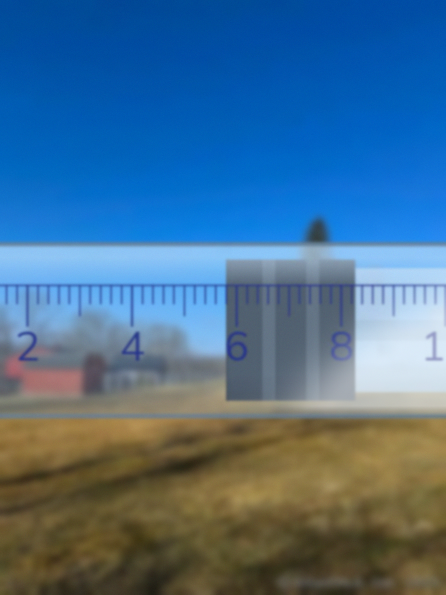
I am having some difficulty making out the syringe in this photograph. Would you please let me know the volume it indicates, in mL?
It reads 5.8 mL
